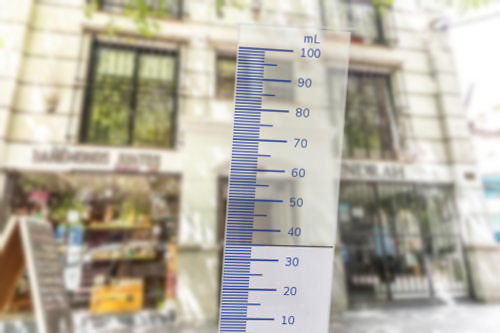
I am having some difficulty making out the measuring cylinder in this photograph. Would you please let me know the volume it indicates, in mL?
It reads 35 mL
